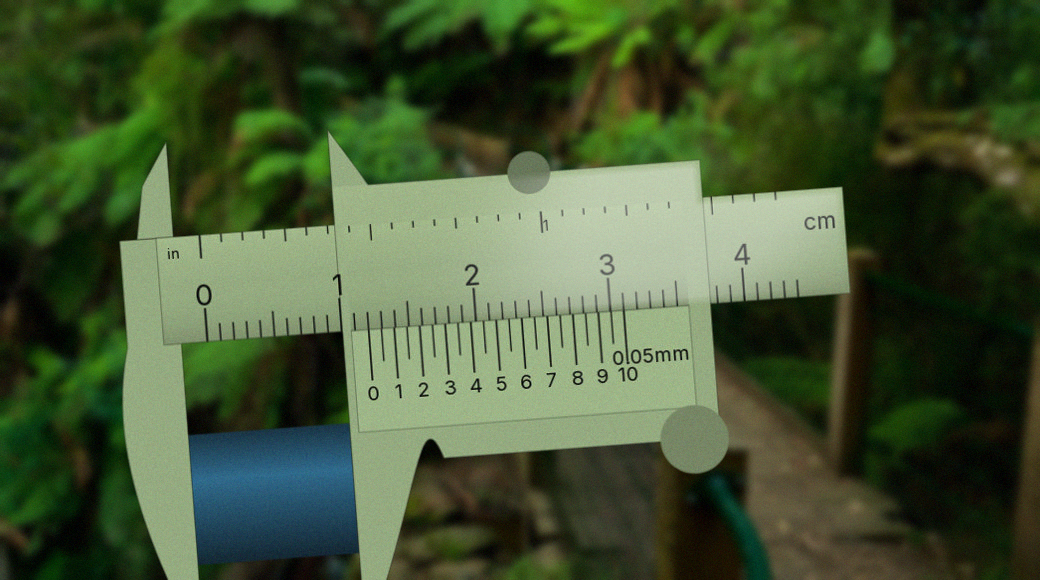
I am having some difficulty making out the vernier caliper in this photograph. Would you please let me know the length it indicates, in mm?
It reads 12.0 mm
